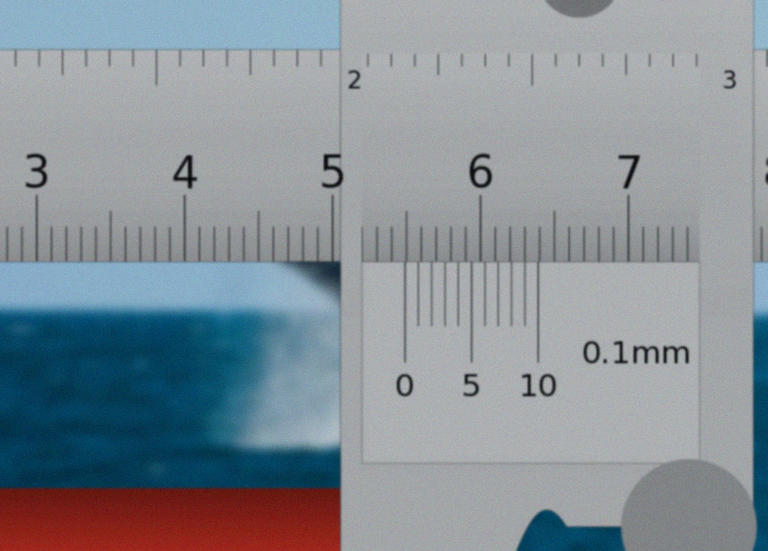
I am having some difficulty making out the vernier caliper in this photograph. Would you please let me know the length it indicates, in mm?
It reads 54.9 mm
